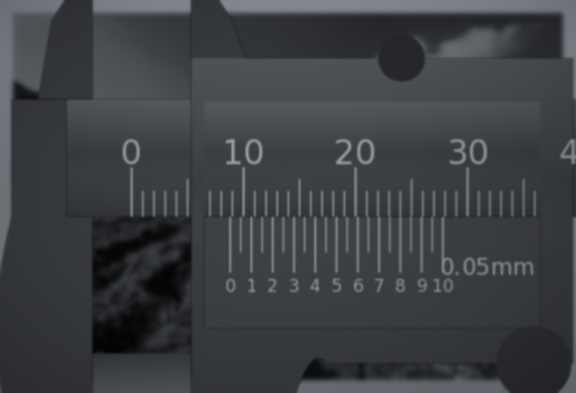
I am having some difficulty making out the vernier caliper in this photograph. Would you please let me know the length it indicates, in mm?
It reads 8.8 mm
